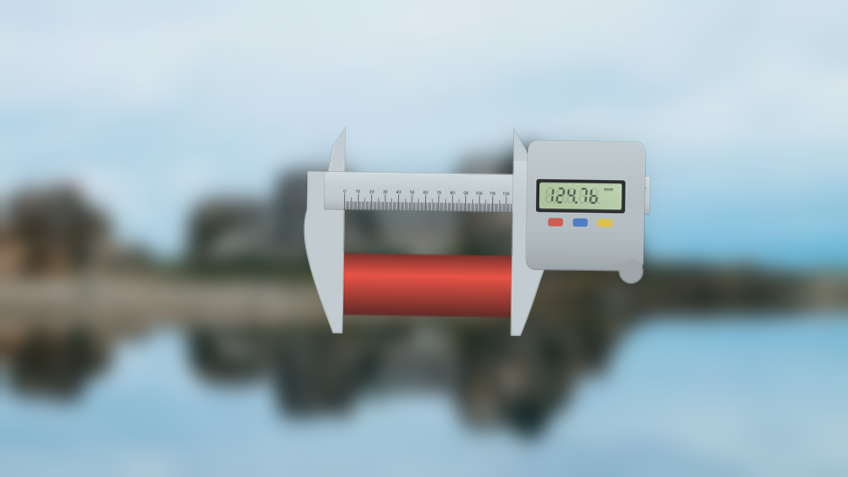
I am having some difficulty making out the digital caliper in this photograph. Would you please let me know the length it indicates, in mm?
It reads 124.76 mm
